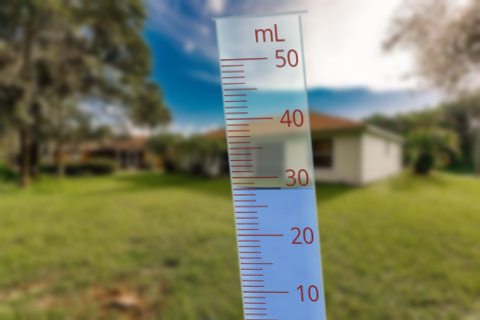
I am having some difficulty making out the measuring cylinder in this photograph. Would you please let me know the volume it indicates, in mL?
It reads 28 mL
